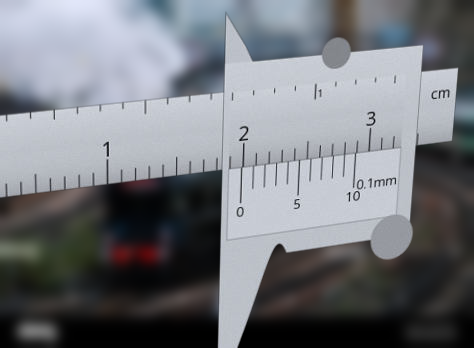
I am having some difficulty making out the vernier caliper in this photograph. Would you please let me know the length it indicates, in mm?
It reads 19.9 mm
